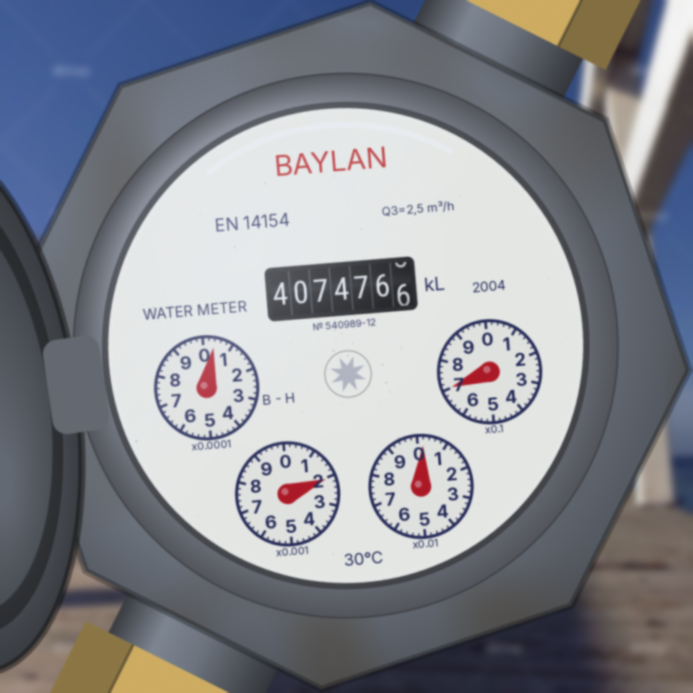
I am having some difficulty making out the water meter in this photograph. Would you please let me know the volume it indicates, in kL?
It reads 4074765.7020 kL
